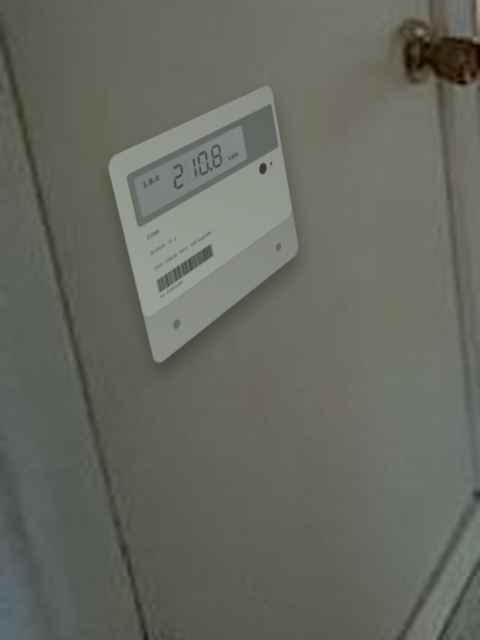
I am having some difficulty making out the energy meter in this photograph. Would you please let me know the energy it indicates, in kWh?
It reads 210.8 kWh
